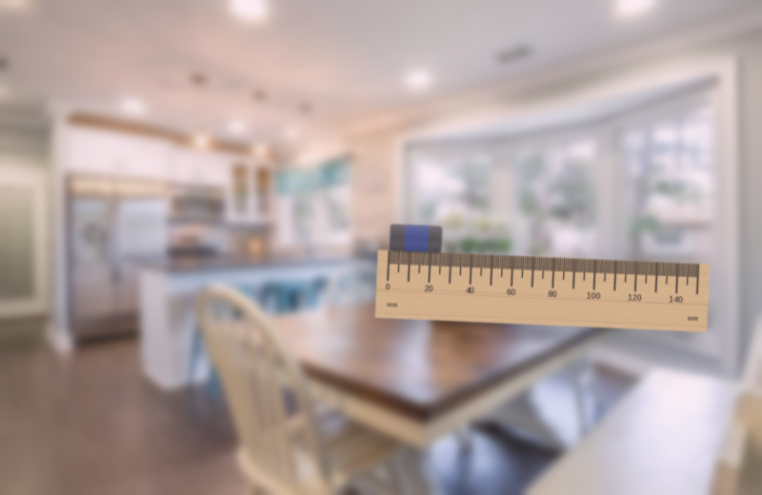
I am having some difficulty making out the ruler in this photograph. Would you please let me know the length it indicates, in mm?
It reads 25 mm
